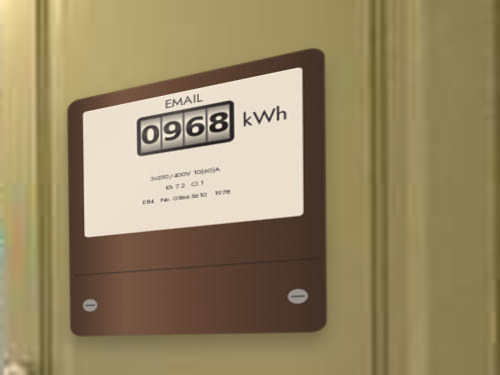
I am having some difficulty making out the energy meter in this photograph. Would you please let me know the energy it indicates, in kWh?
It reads 968 kWh
